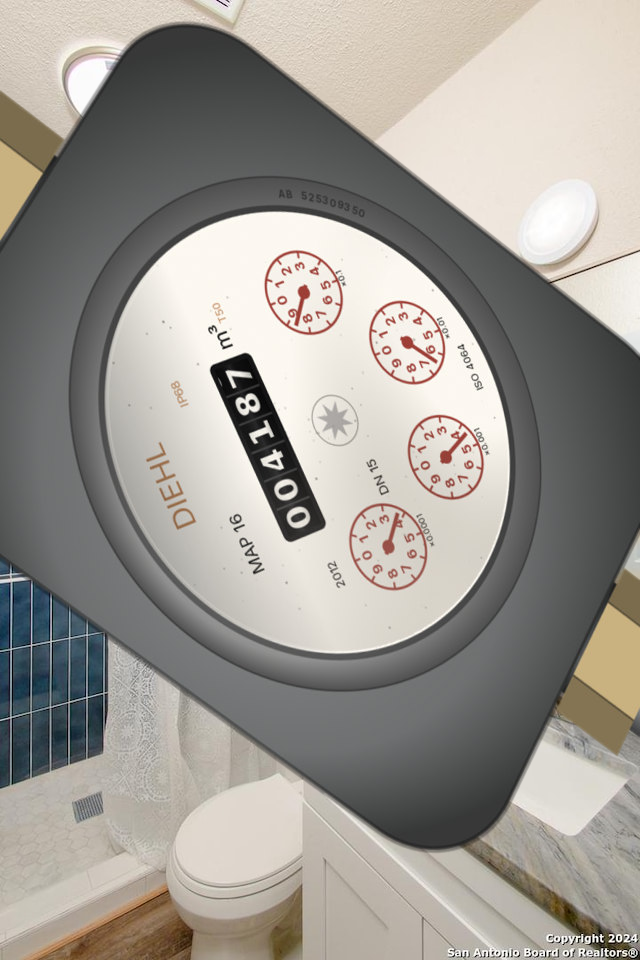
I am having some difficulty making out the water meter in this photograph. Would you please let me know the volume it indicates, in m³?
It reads 4186.8643 m³
